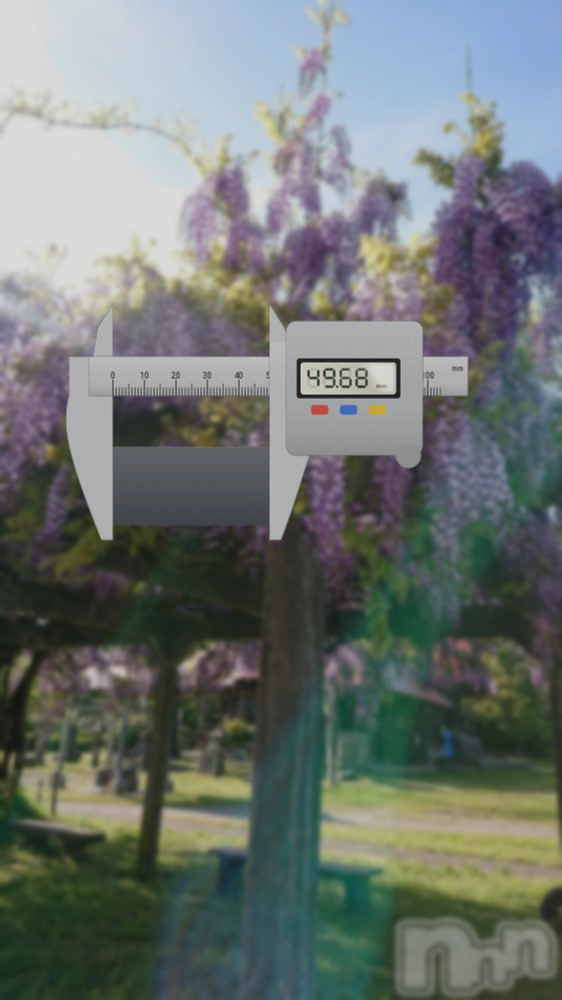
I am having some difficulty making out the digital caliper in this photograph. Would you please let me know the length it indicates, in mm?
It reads 49.68 mm
